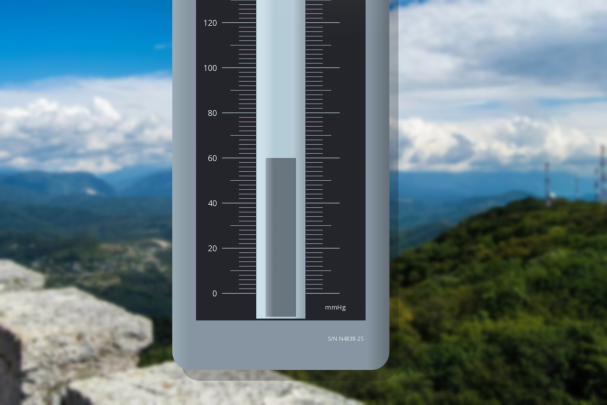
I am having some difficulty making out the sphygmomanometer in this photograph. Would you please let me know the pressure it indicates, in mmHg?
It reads 60 mmHg
